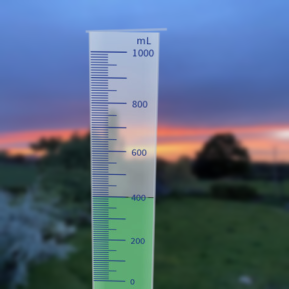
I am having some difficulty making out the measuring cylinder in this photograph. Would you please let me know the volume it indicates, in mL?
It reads 400 mL
